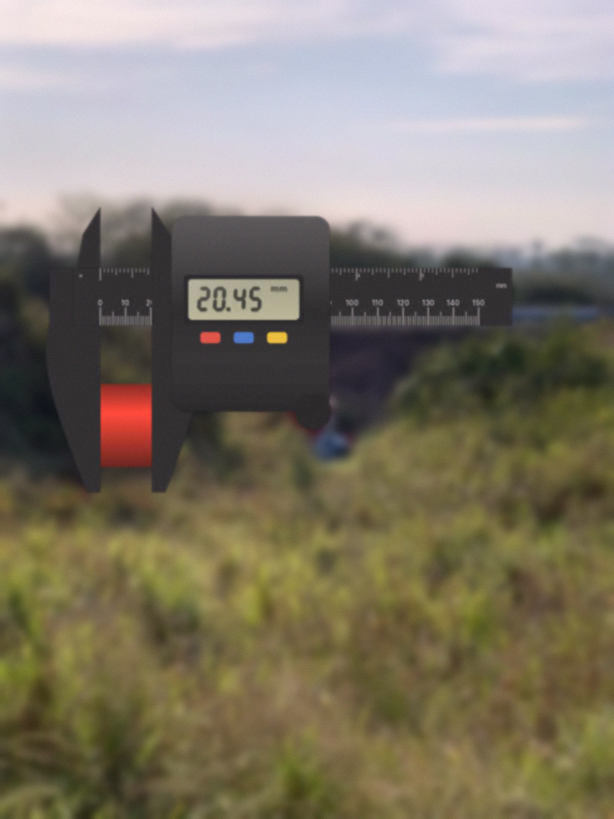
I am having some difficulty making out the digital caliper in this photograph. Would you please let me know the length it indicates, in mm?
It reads 20.45 mm
